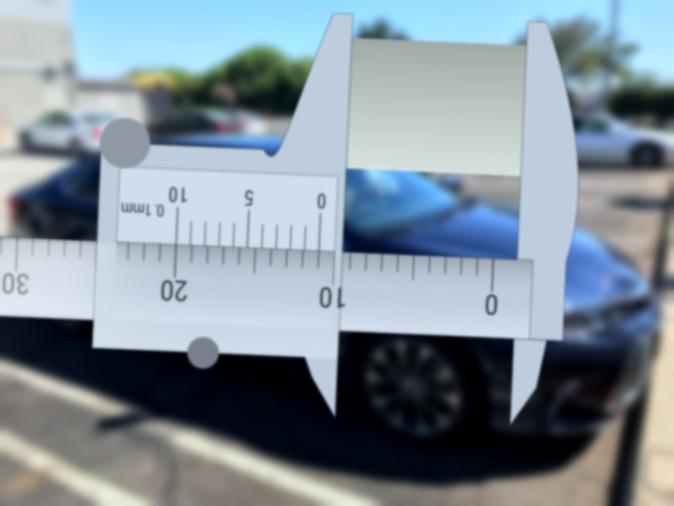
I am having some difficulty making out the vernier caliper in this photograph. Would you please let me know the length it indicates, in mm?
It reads 11.0 mm
